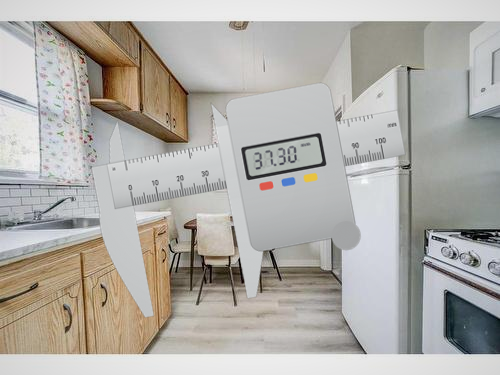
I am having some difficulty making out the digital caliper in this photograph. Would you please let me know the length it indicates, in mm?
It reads 37.30 mm
